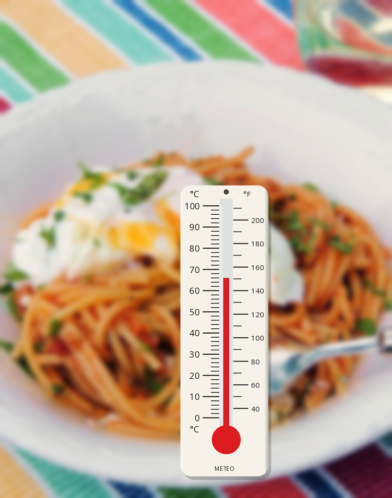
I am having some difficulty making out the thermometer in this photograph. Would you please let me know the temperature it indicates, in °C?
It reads 66 °C
